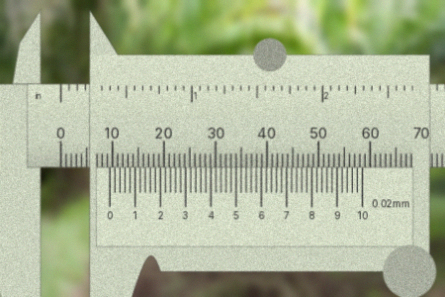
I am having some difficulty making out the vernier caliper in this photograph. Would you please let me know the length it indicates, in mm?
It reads 9.5 mm
